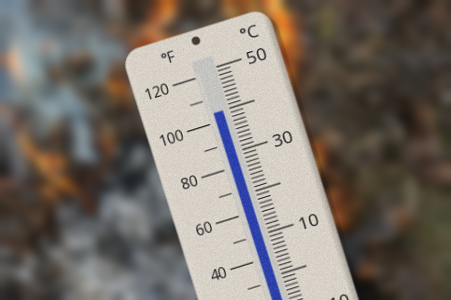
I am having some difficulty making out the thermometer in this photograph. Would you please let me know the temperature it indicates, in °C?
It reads 40 °C
